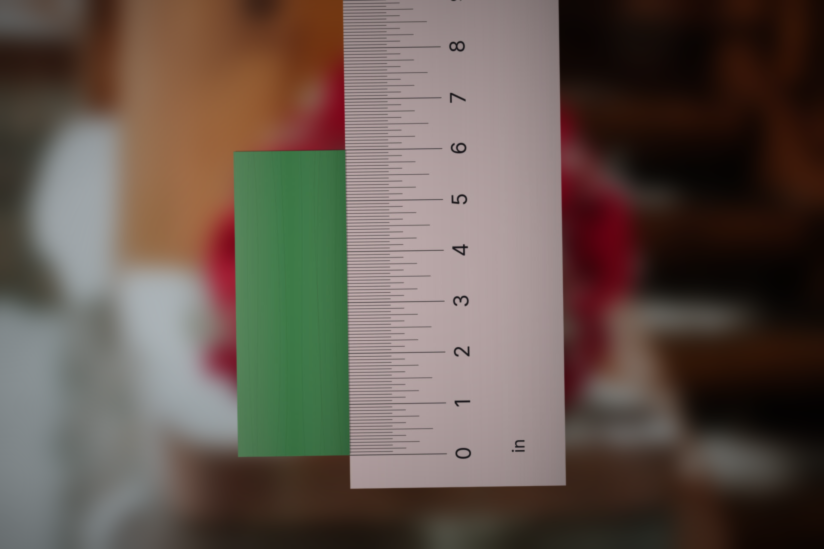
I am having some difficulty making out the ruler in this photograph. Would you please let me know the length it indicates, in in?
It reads 6 in
